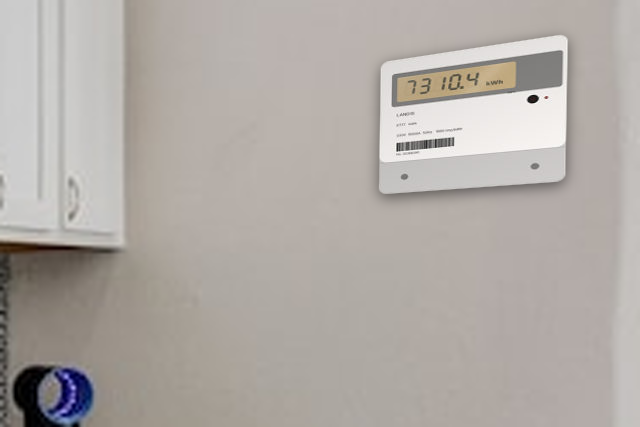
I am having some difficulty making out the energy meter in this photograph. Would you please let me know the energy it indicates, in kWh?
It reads 7310.4 kWh
